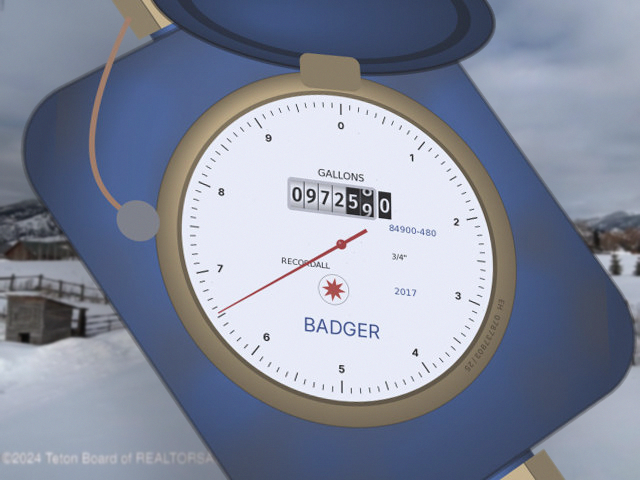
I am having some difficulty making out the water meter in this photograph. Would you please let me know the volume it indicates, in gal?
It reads 972586.5 gal
